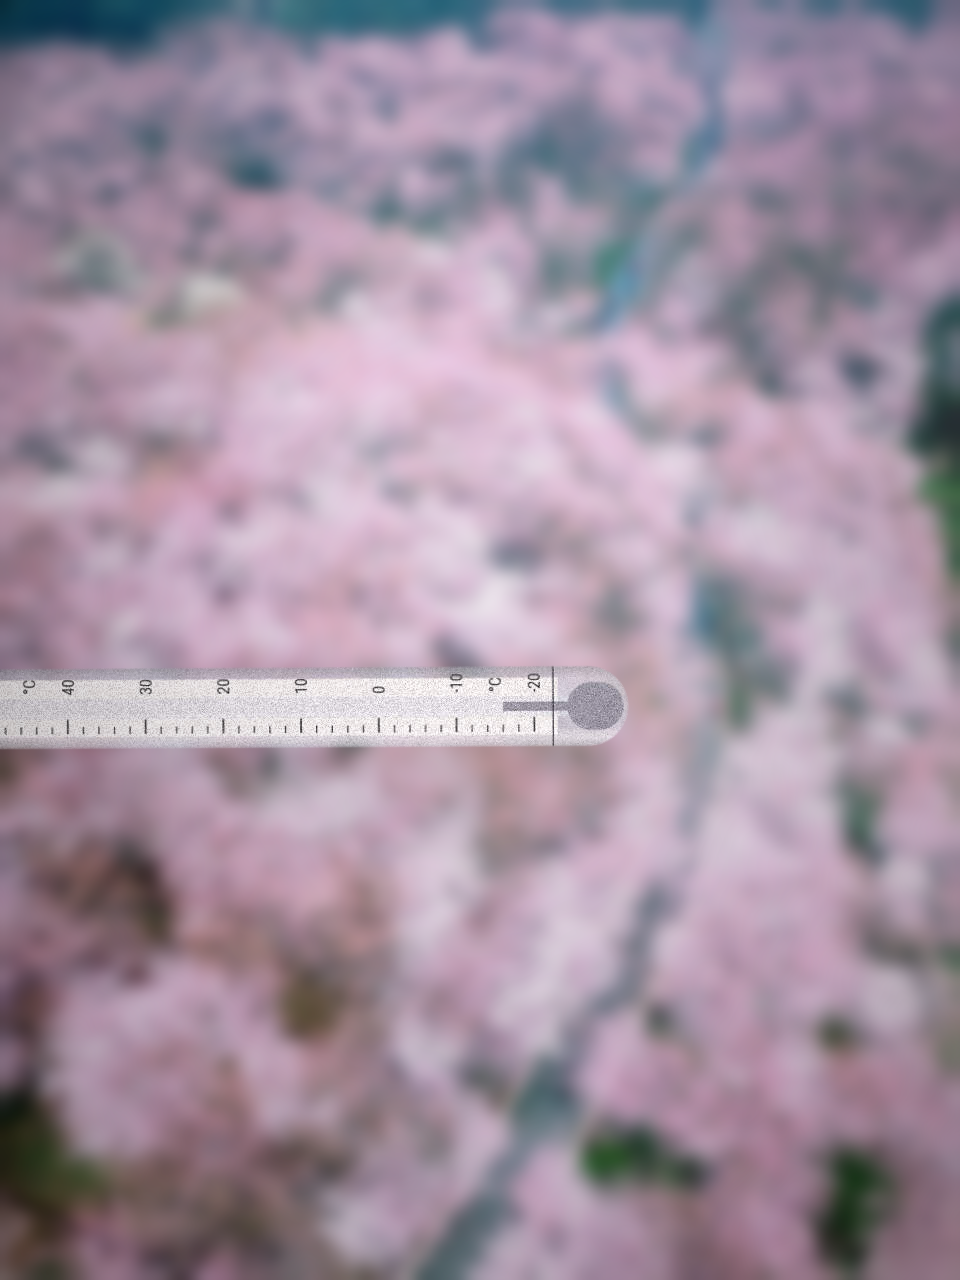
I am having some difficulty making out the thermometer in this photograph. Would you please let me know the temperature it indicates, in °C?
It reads -16 °C
